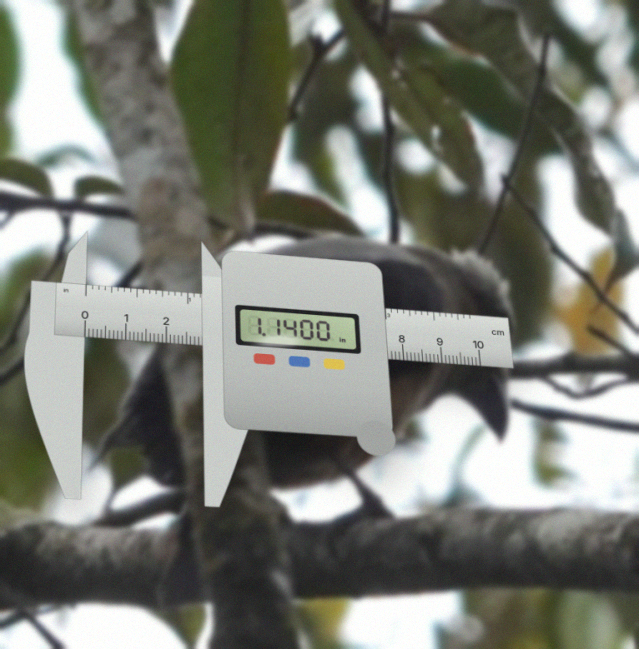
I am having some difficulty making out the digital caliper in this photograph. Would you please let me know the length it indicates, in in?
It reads 1.1400 in
